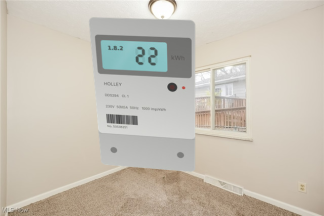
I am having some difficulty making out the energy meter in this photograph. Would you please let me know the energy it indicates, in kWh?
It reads 22 kWh
